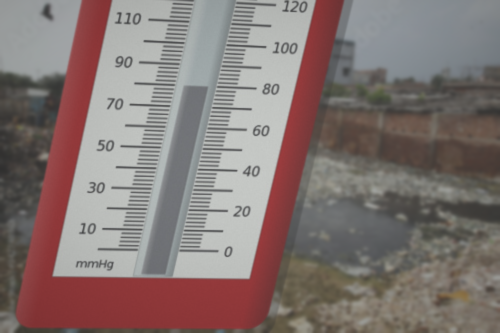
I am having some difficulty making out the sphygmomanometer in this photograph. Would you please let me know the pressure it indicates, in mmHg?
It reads 80 mmHg
